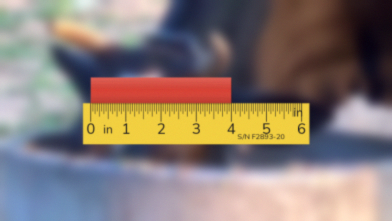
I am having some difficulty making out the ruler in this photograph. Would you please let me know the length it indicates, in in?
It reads 4 in
